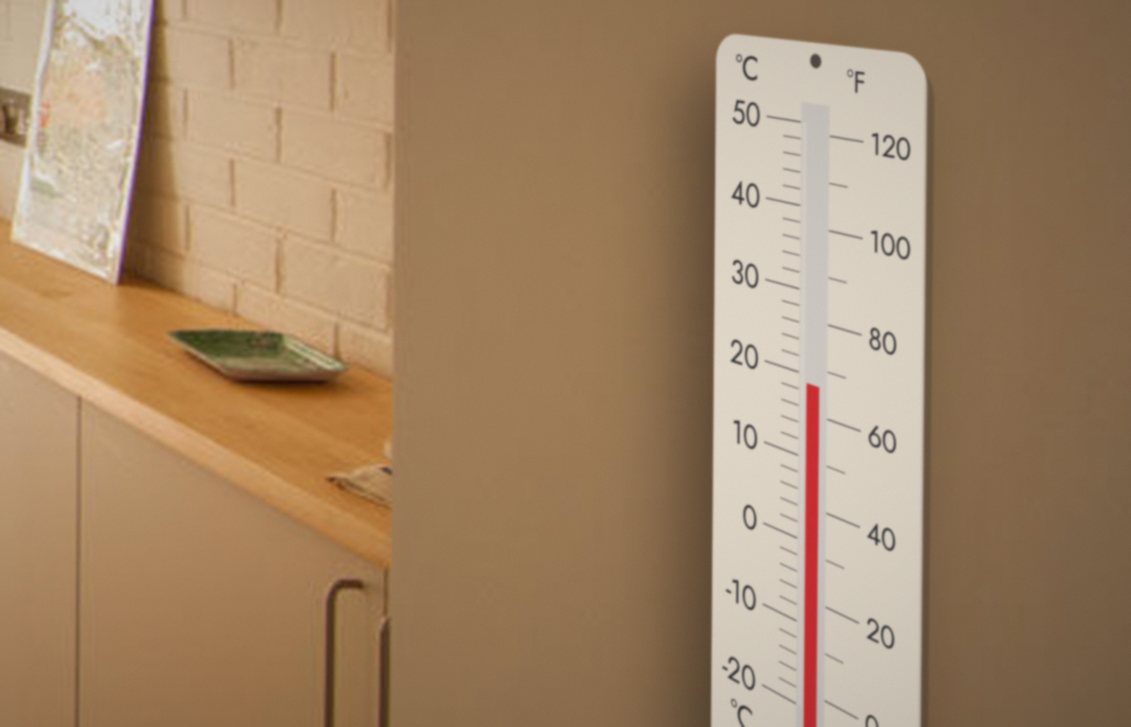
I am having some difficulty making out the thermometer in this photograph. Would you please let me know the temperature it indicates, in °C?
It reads 19 °C
